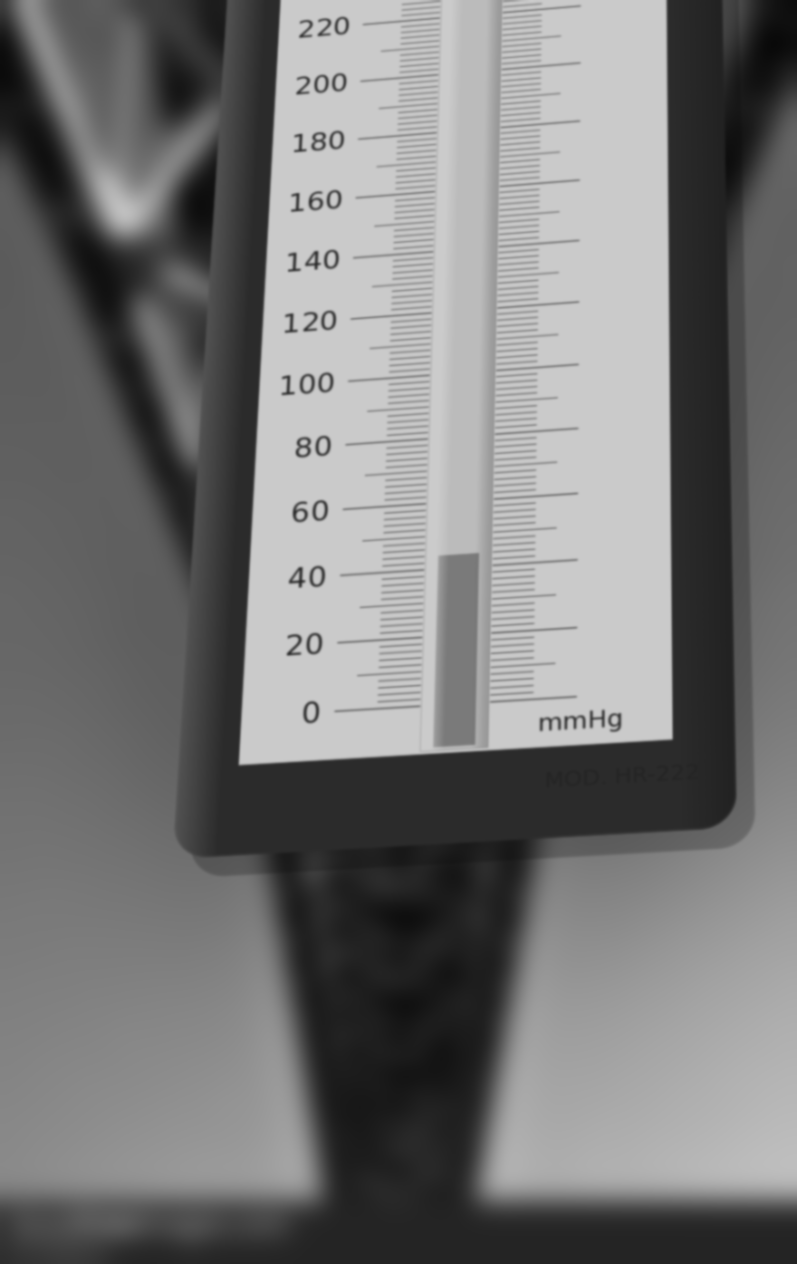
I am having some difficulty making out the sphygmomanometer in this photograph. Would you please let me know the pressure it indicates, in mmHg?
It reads 44 mmHg
